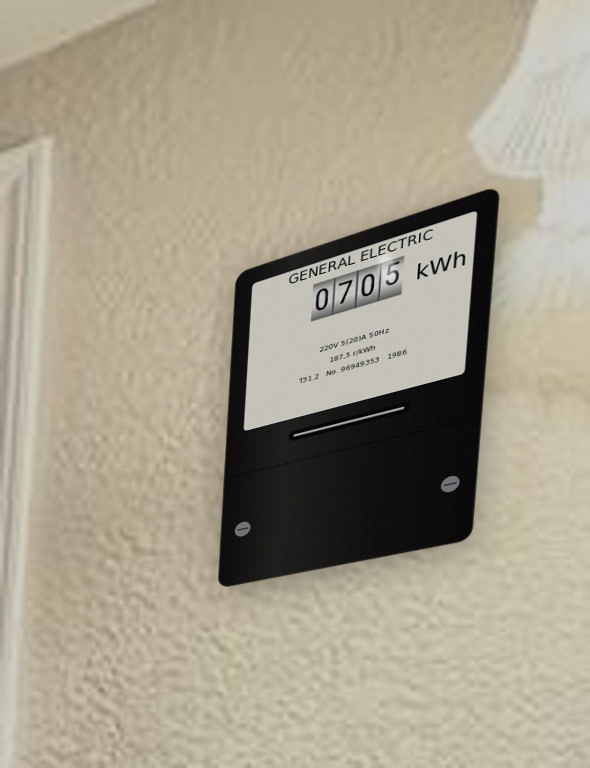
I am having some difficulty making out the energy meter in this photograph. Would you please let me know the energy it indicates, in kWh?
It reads 705 kWh
